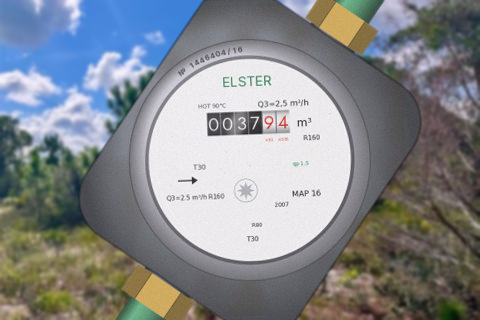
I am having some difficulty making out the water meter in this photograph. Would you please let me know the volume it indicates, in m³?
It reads 37.94 m³
